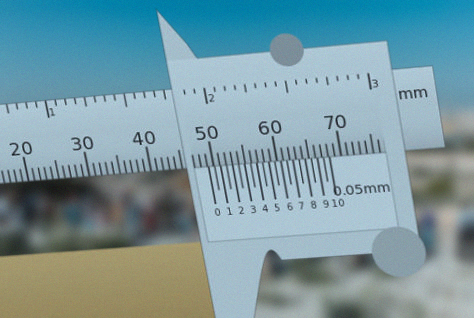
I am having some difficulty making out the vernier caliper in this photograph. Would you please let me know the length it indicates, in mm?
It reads 49.2 mm
